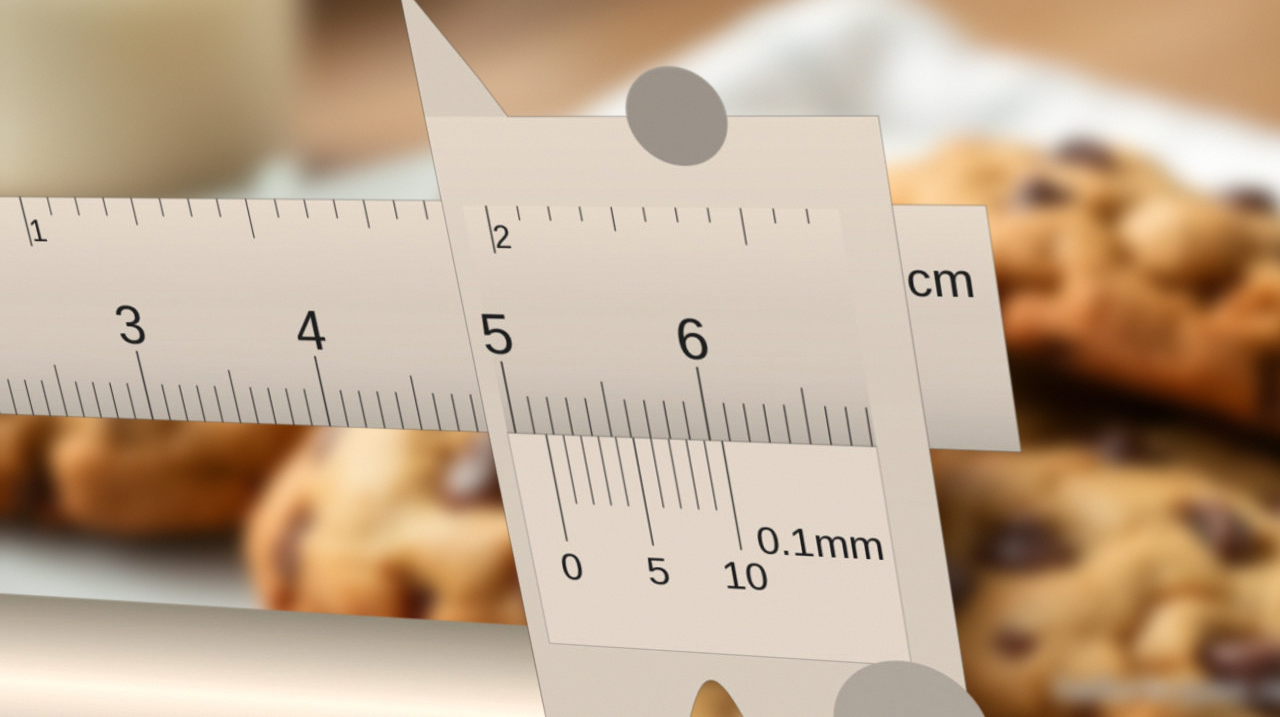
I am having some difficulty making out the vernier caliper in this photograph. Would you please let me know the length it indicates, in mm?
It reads 51.6 mm
